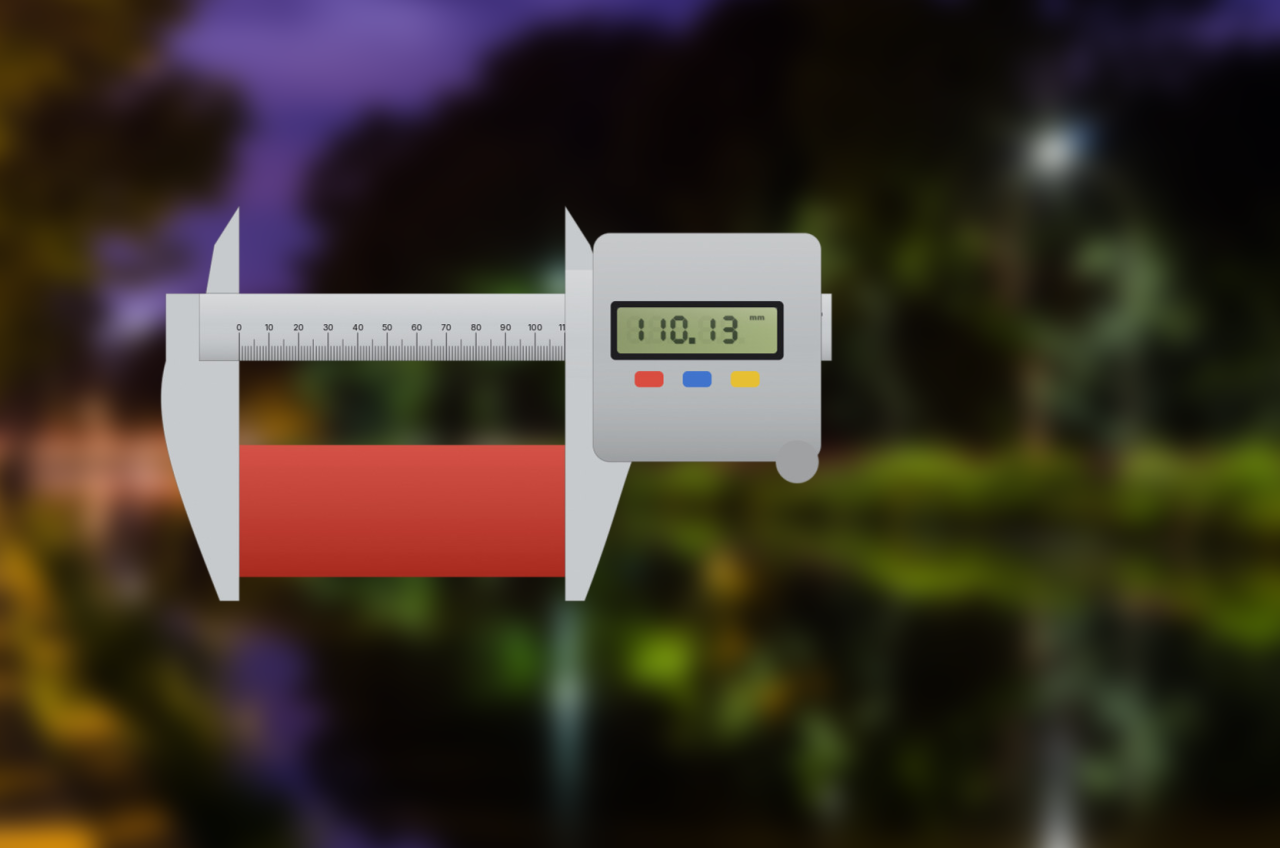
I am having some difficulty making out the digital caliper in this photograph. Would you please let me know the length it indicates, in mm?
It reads 110.13 mm
